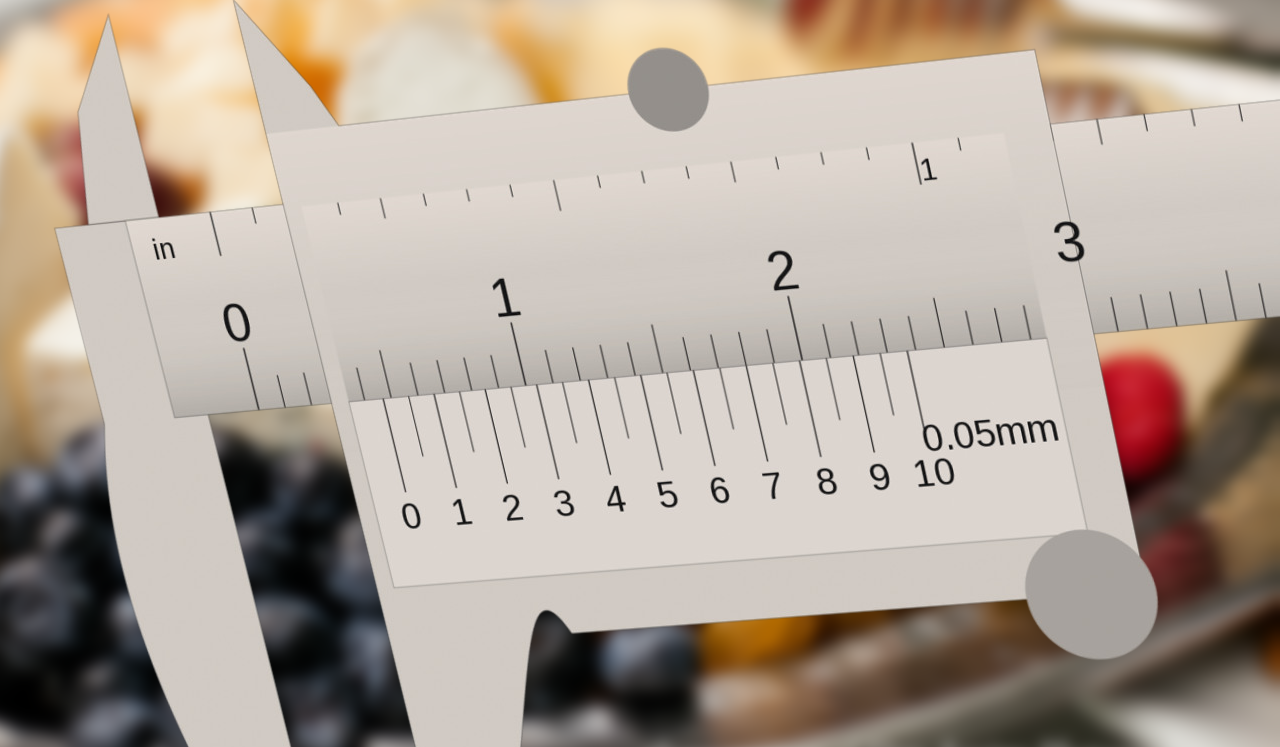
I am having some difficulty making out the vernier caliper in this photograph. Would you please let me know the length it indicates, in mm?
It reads 4.70 mm
